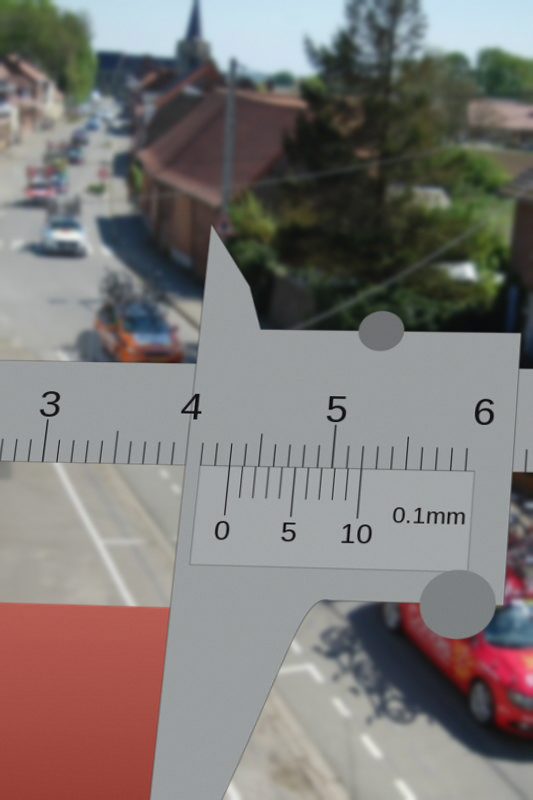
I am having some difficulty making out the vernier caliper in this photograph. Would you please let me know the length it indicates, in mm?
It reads 43.0 mm
